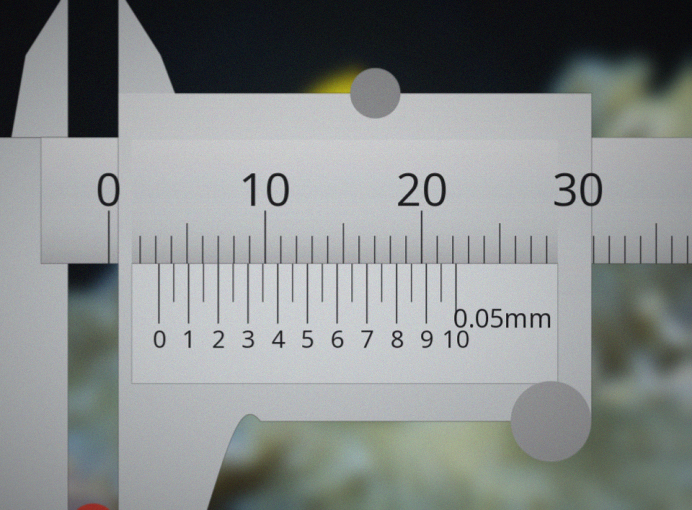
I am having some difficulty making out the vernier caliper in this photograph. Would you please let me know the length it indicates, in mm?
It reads 3.2 mm
